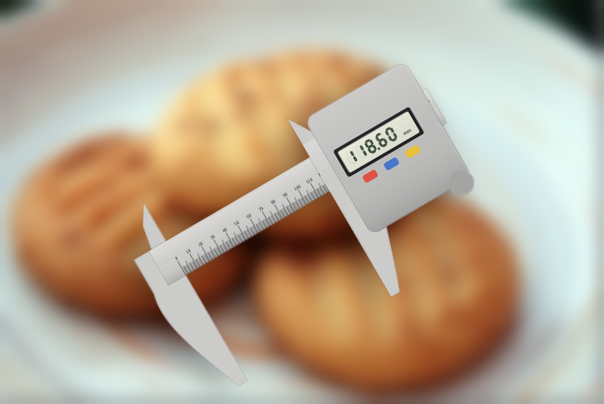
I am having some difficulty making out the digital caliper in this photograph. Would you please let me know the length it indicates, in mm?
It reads 118.60 mm
